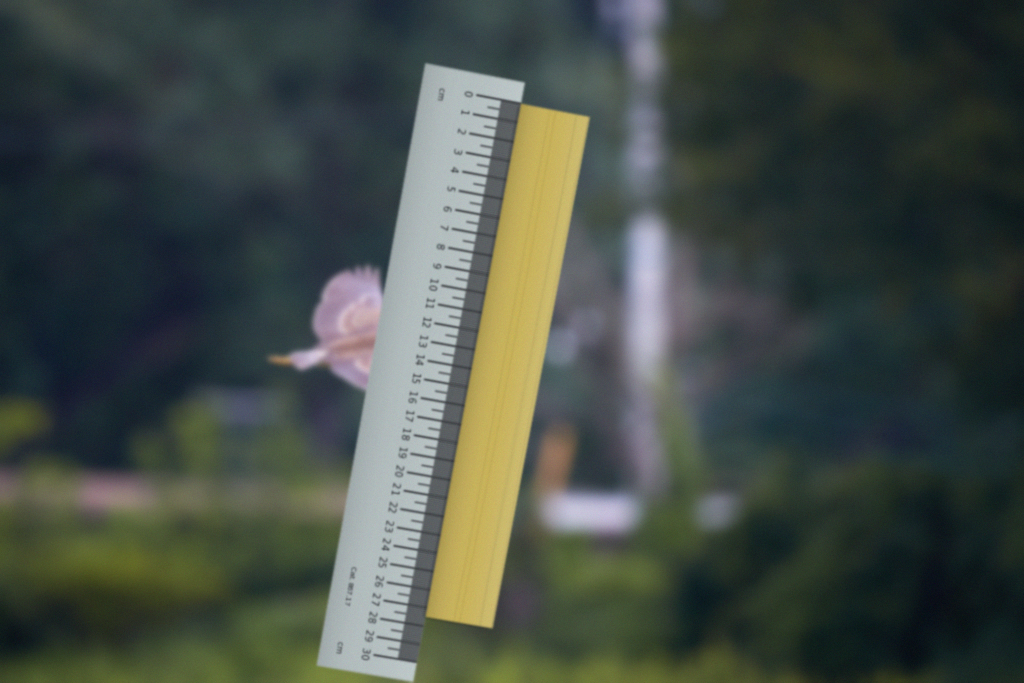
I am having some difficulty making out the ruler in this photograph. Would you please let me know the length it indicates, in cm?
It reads 27.5 cm
